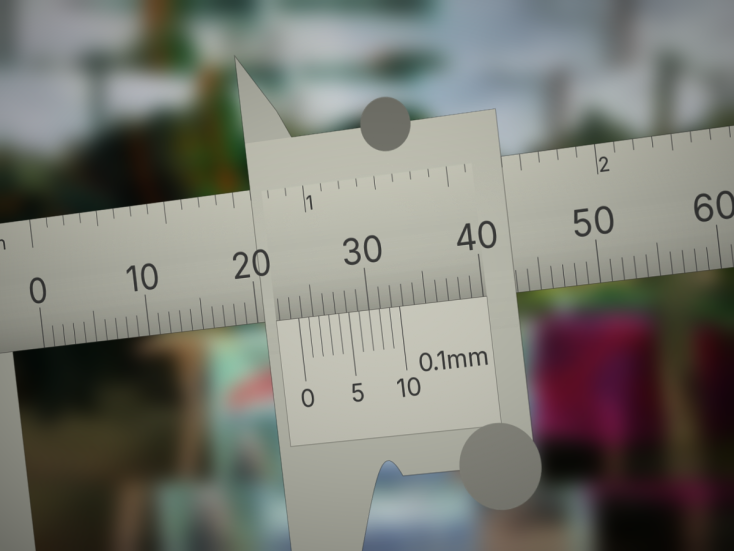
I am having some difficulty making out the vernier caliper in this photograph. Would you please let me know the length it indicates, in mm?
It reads 23.7 mm
